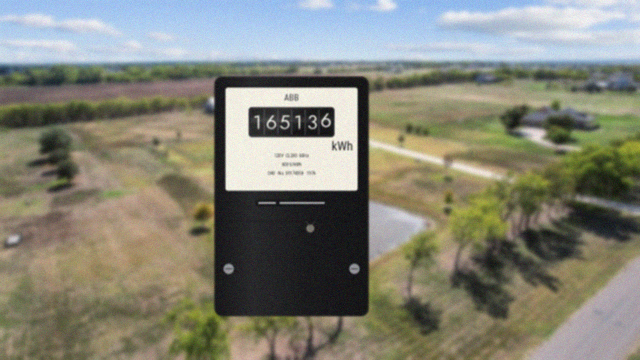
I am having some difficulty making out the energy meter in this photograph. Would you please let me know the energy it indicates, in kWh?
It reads 165136 kWh
